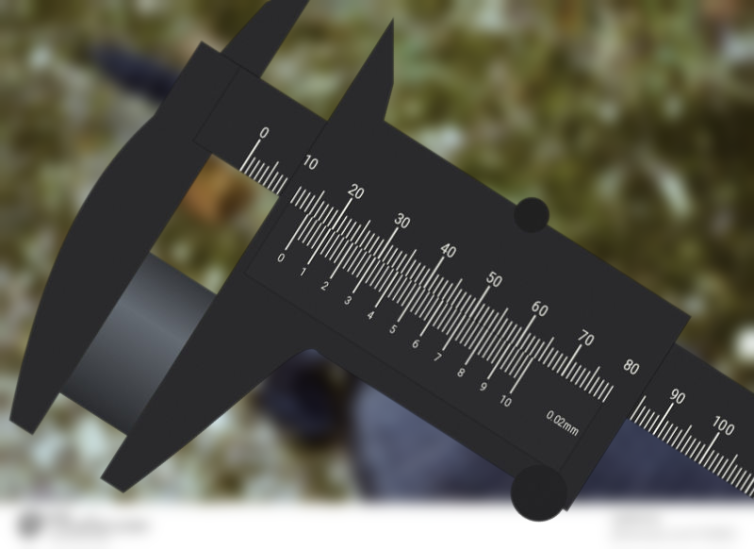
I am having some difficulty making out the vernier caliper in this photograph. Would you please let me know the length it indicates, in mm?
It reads 14.8 mm
